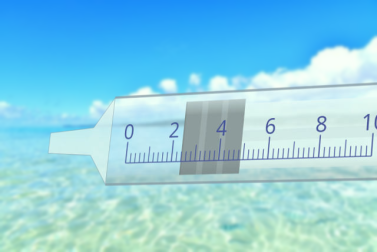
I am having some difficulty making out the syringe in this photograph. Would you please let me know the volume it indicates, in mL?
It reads 2.4 mL
